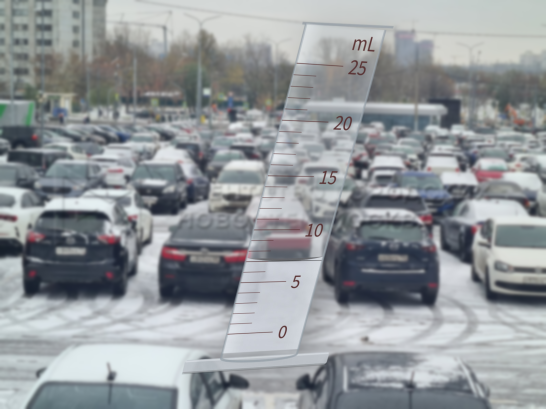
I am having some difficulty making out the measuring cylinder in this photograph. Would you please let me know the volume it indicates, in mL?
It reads 7 mL
